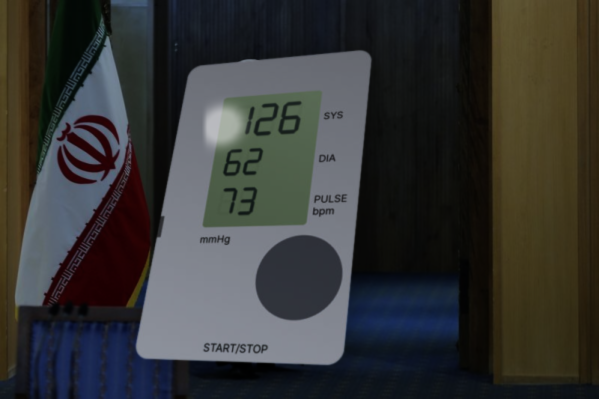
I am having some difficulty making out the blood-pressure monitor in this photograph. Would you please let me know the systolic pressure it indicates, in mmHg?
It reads 126 mmHg
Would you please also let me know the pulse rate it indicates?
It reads 73 bpm
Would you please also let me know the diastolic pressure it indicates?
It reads 62 mmHg
